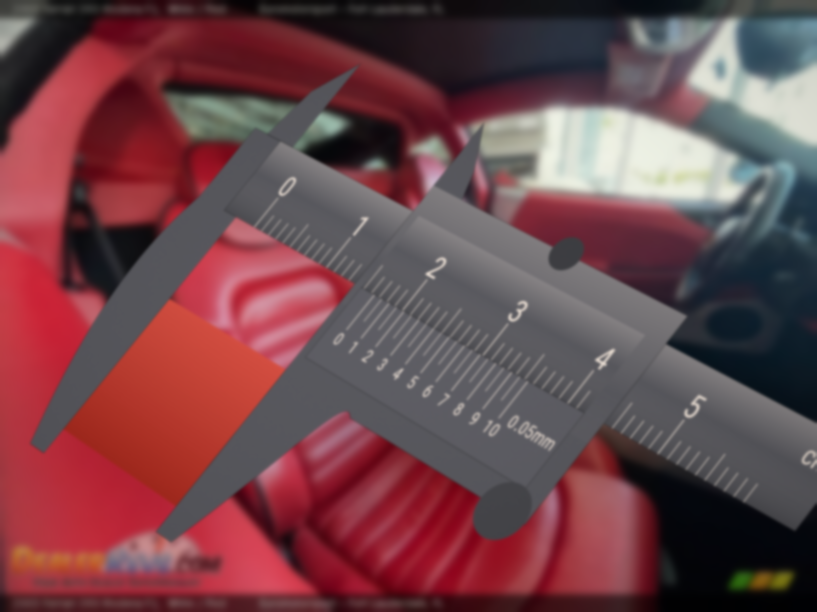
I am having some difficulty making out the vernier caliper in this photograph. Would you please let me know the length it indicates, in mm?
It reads 16.4 mm
